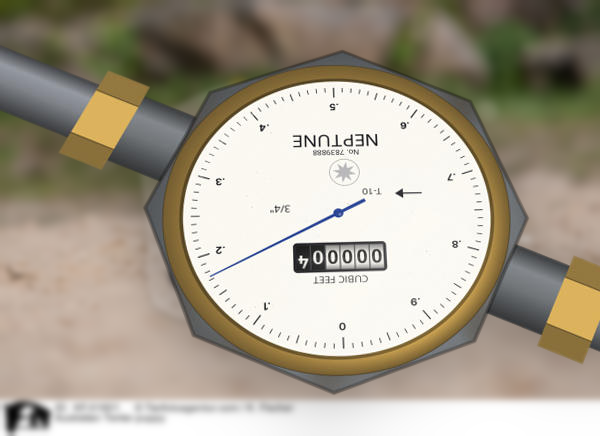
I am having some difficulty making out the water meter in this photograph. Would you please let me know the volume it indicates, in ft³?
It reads 4.17 ft³
